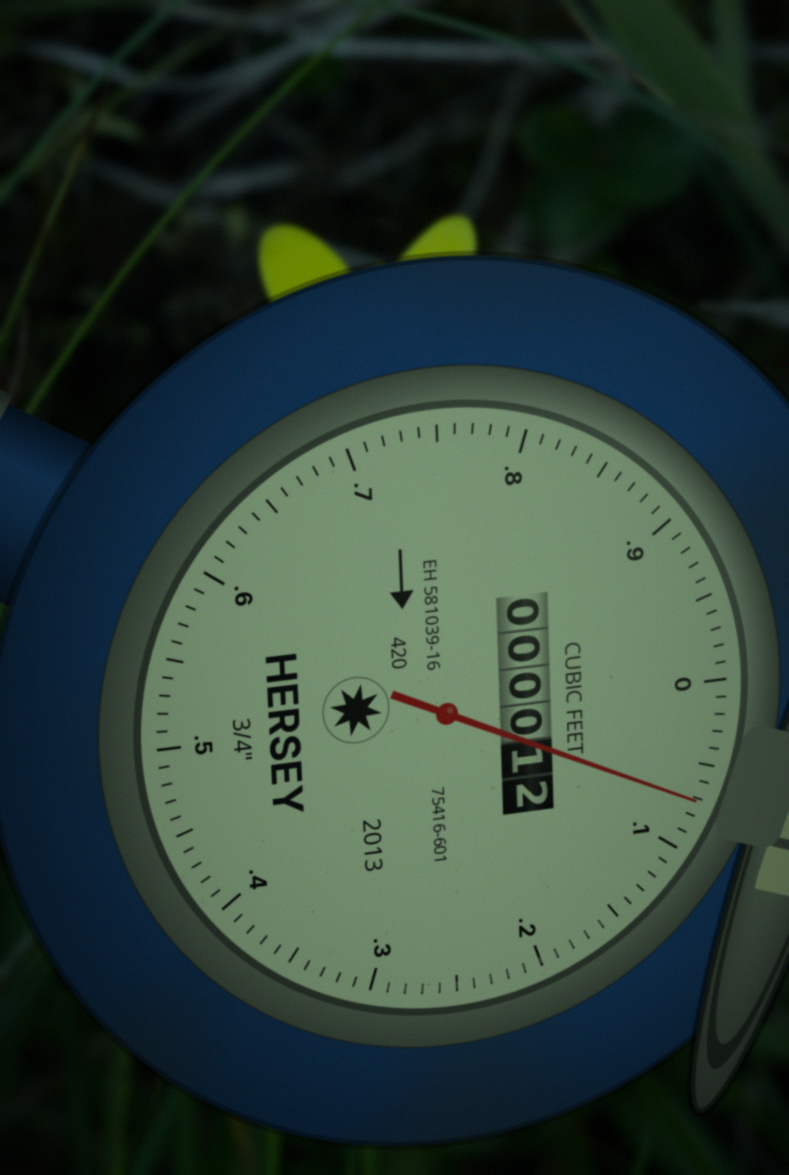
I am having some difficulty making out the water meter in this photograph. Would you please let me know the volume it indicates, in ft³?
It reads 12.07 ft³
